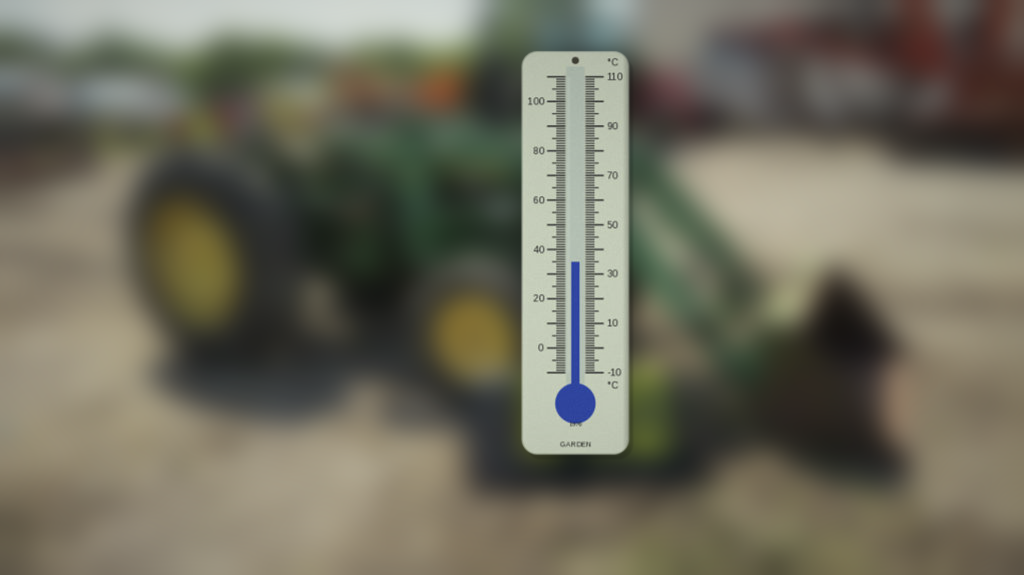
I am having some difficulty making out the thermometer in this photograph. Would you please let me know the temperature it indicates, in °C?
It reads 35 °C
